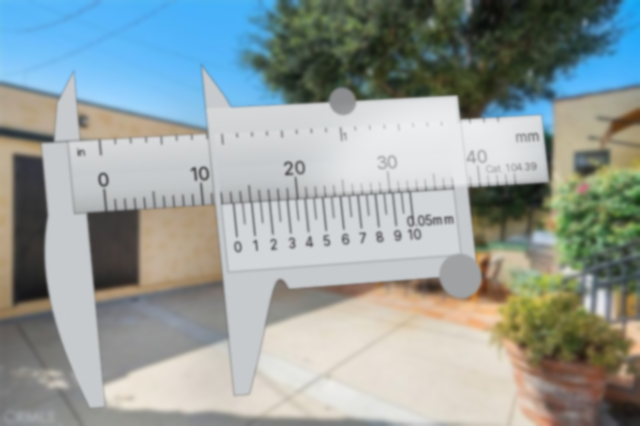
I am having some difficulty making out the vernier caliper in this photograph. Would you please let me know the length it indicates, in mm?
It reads 13.2 mm
